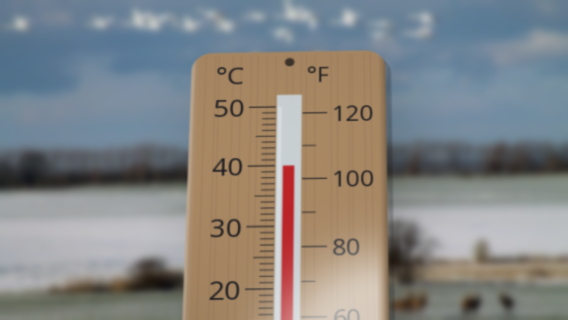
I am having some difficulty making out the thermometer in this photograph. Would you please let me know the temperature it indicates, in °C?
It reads 40 °C
